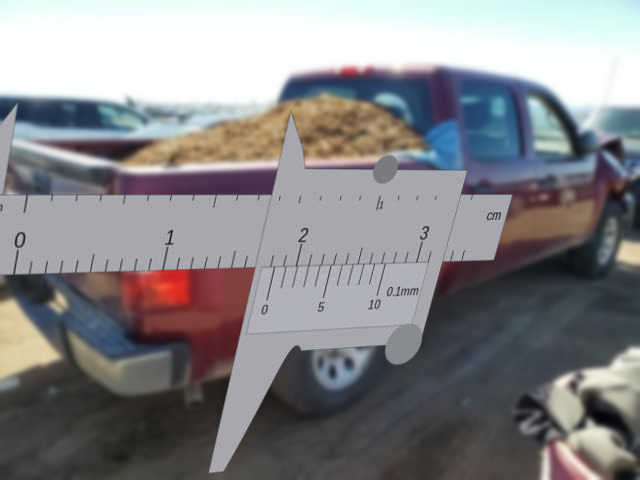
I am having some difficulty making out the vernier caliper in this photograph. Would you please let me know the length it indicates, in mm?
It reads 18.3 mm
